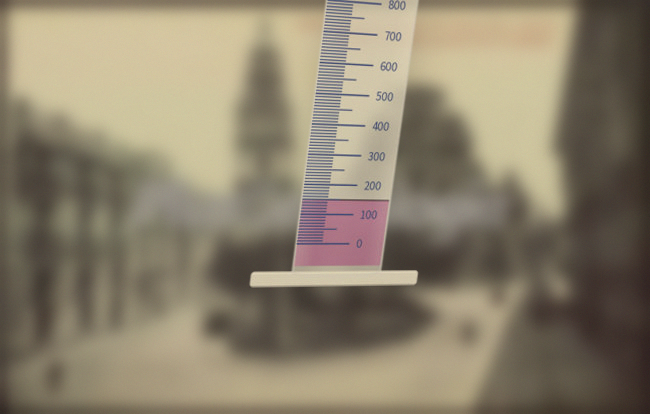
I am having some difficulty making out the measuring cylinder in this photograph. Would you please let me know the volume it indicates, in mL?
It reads 150 mL
